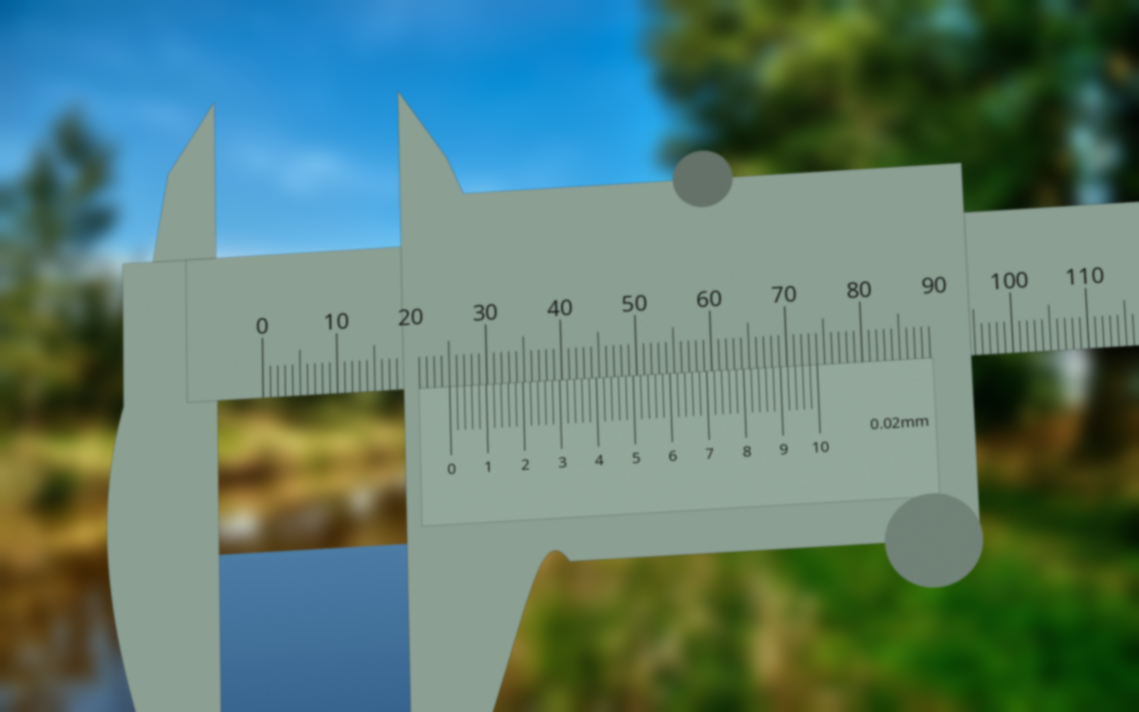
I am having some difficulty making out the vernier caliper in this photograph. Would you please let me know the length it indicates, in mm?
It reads 25.0 mm
